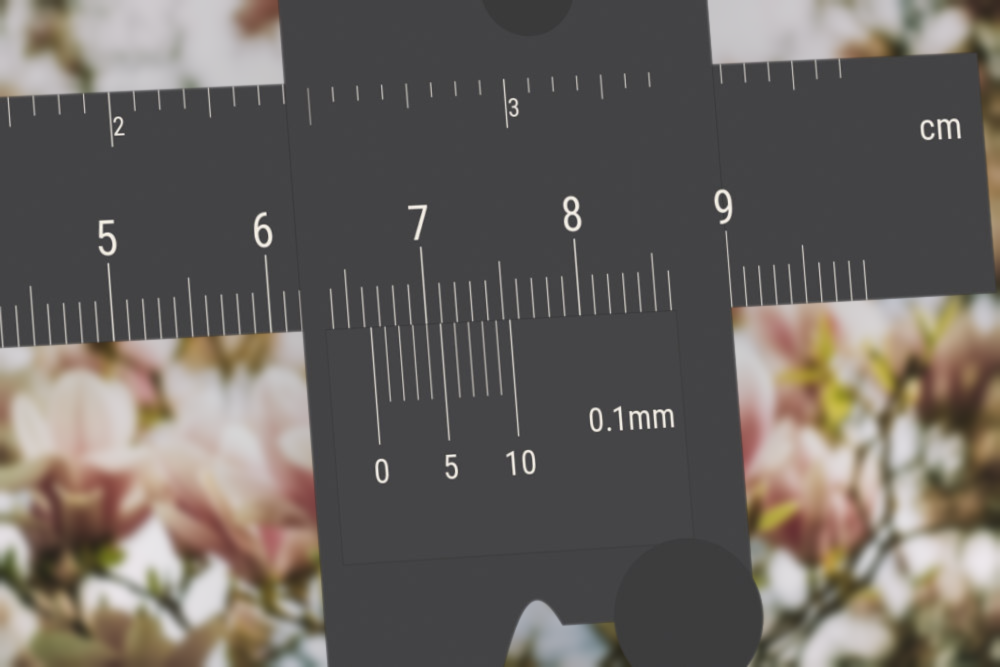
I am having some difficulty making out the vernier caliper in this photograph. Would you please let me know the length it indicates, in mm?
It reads 66.4 mm
